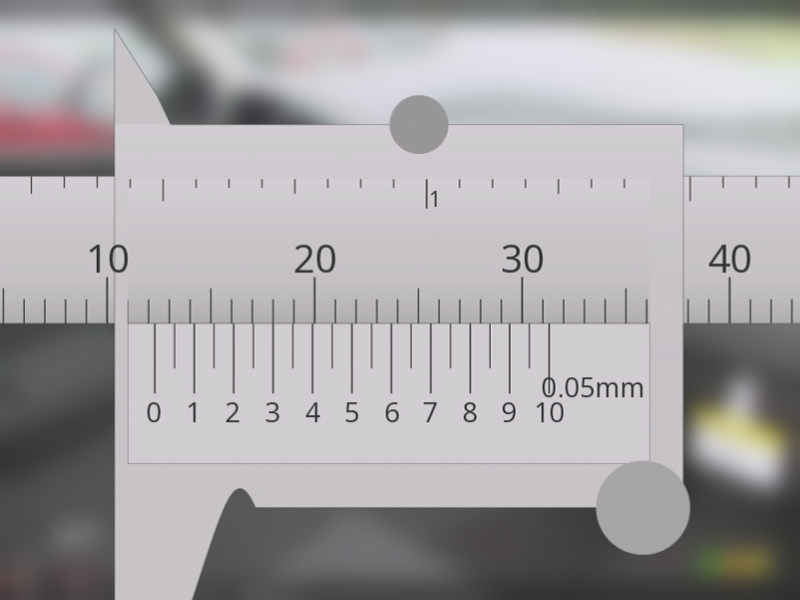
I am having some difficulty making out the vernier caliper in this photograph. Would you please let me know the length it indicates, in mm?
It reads 12.3 mm
